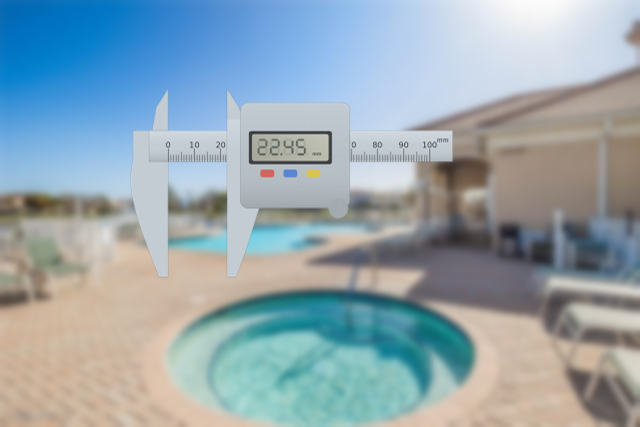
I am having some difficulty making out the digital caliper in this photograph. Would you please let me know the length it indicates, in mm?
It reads 22.45 mm
